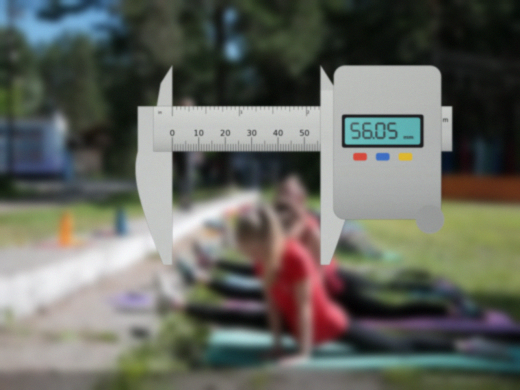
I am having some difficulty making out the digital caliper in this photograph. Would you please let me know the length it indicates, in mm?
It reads 56.05 mm
